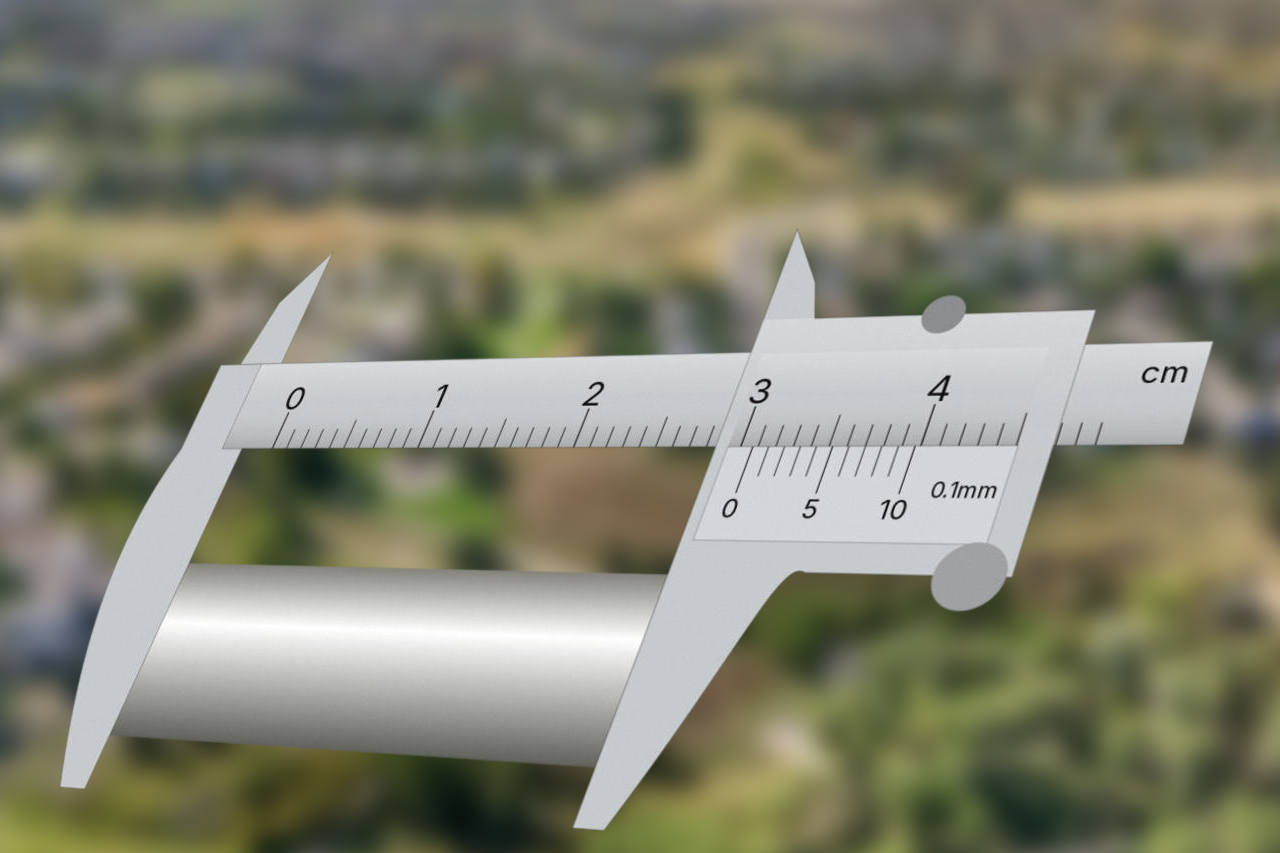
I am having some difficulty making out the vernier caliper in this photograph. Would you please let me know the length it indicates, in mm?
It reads 30.7 mm
